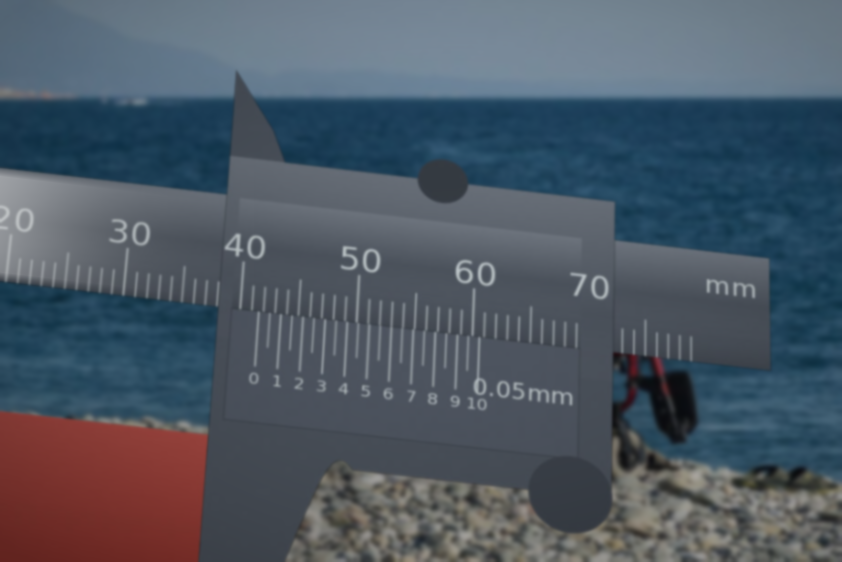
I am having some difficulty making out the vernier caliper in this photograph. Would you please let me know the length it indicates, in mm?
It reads 41.6 mm
